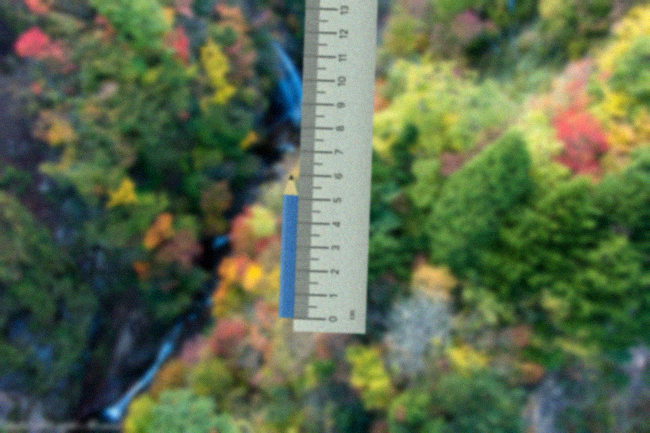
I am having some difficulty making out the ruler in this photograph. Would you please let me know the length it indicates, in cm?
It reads 6 cm
